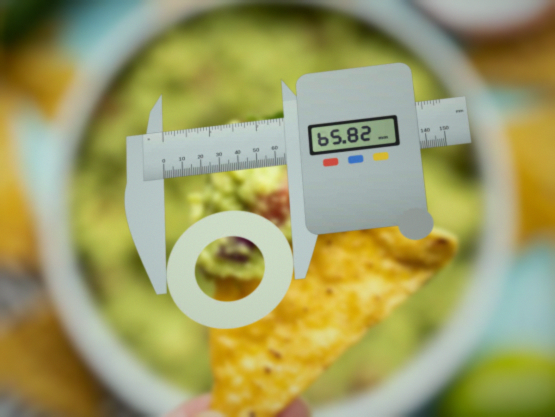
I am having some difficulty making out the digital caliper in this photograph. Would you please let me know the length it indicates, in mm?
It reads 65.82 mm
